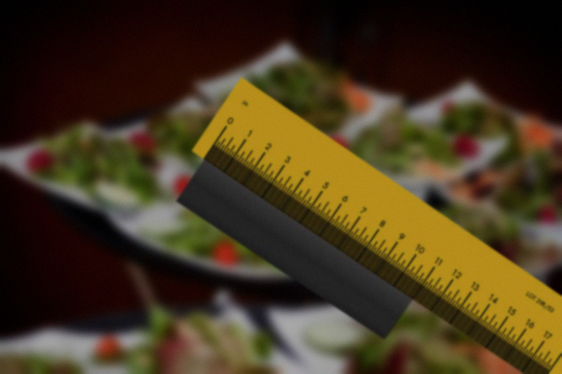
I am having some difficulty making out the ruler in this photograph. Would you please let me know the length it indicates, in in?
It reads 11 in
